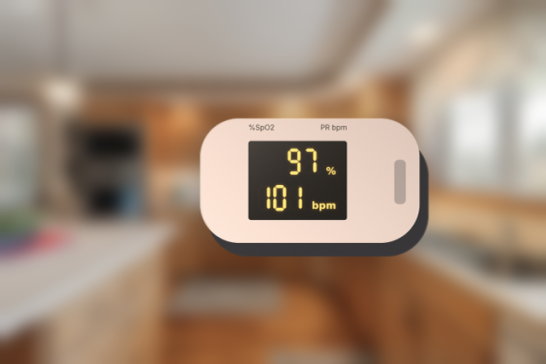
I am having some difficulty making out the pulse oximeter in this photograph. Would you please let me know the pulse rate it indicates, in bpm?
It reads 101 bpm
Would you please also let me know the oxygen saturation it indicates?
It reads 97 %
